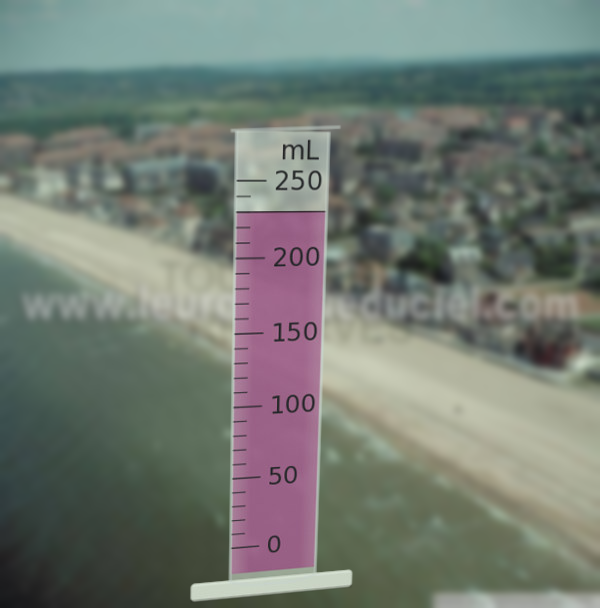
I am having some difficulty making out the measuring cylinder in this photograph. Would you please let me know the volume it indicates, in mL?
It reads 230 mL
